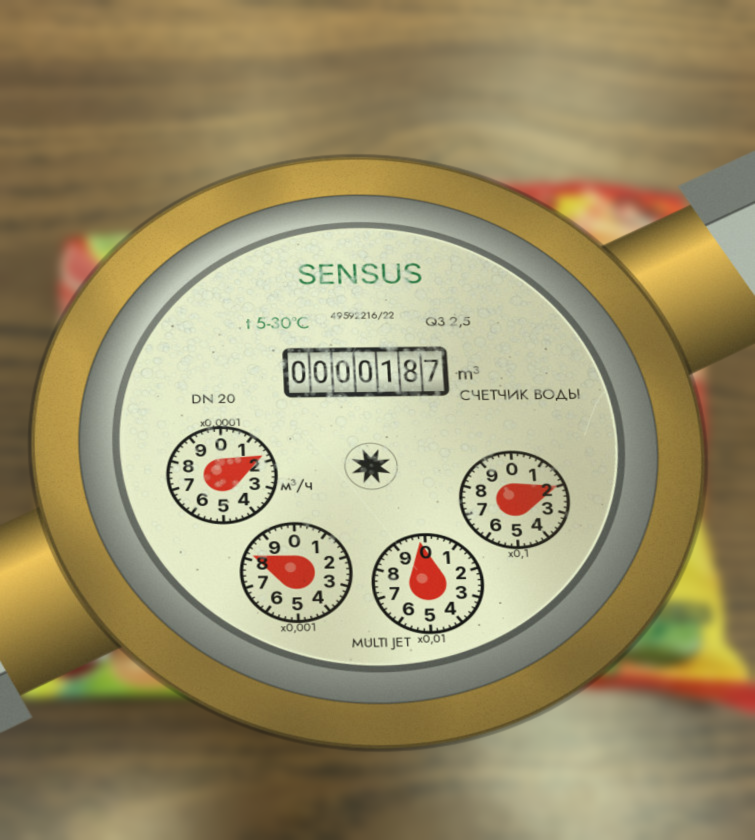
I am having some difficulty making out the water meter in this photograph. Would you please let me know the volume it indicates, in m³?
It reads 187.1981 m³
